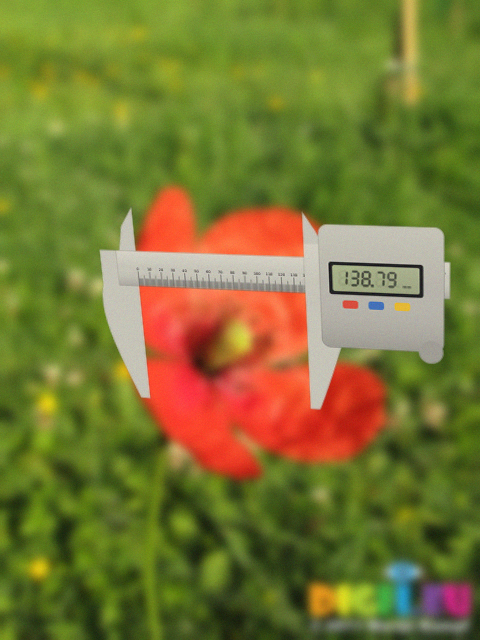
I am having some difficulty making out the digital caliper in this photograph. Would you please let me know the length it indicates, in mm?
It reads 138.79 mm
